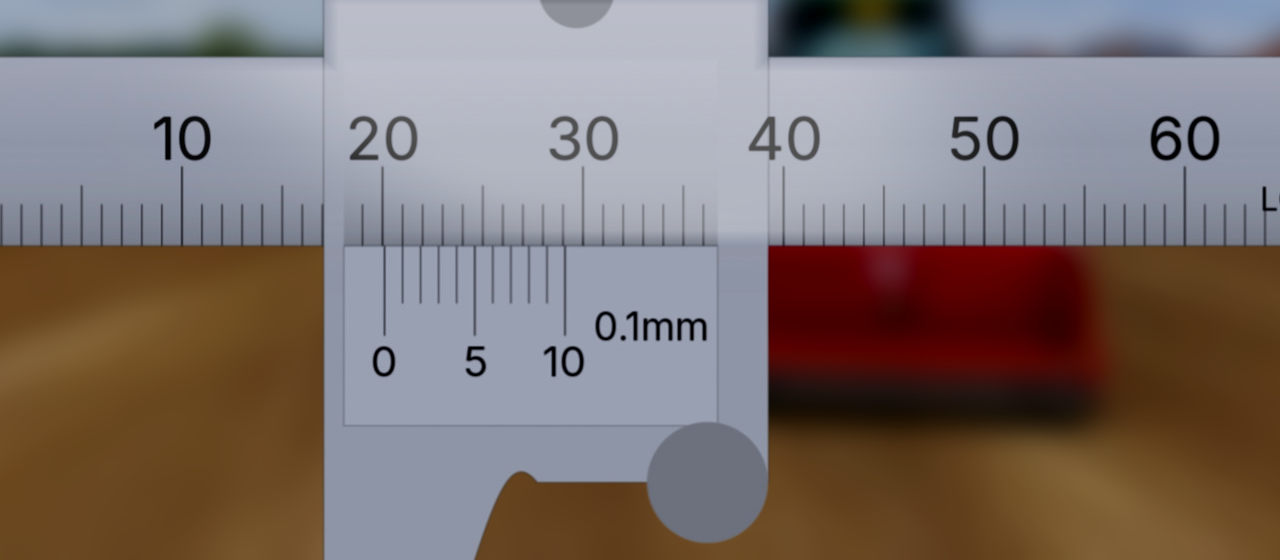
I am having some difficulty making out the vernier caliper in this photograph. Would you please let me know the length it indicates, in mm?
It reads 20.1 mm
